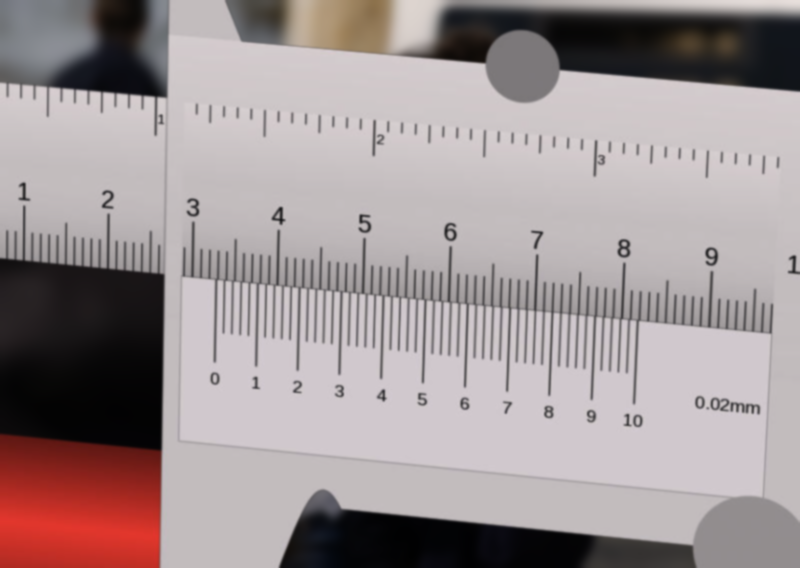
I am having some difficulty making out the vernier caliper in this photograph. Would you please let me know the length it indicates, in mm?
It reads 32.8 mm
